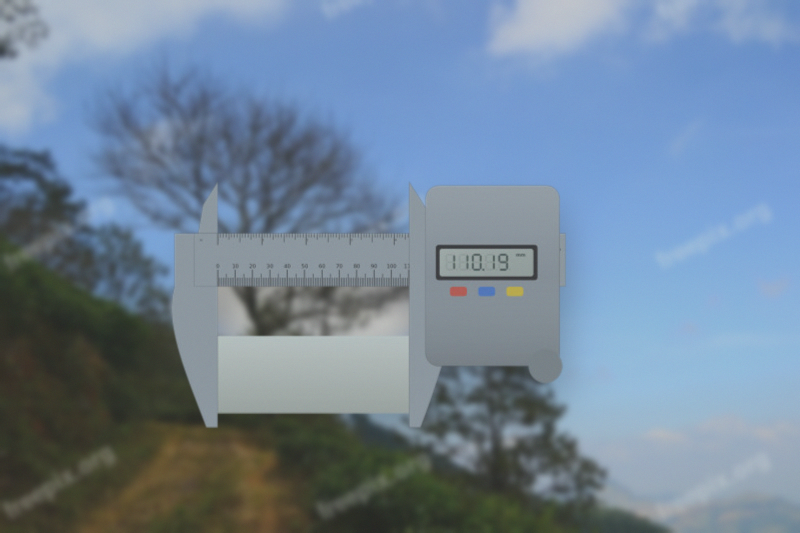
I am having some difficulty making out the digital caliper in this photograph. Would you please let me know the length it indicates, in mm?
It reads 110.19 mm
